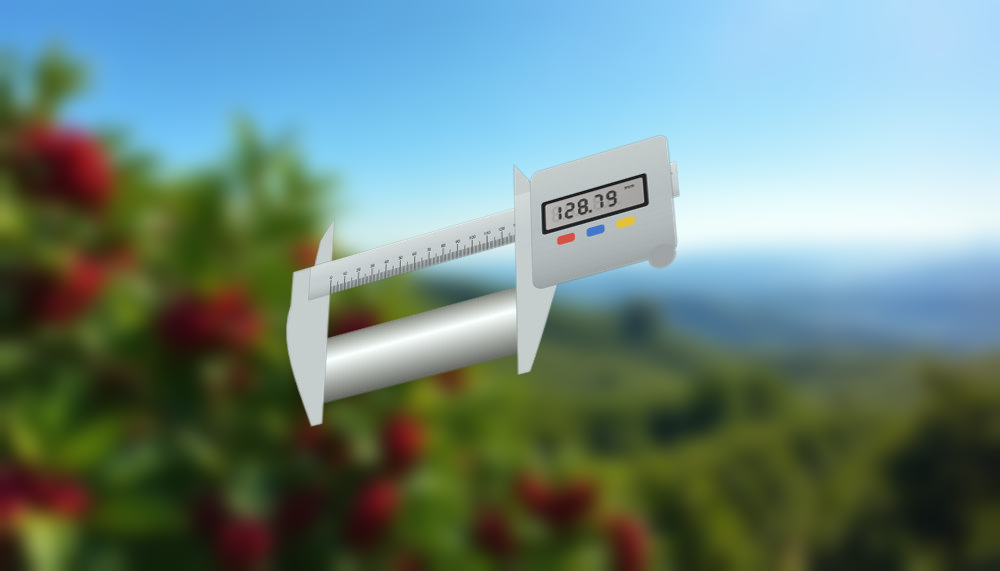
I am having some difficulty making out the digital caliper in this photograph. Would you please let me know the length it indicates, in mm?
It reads 128.79 mm
